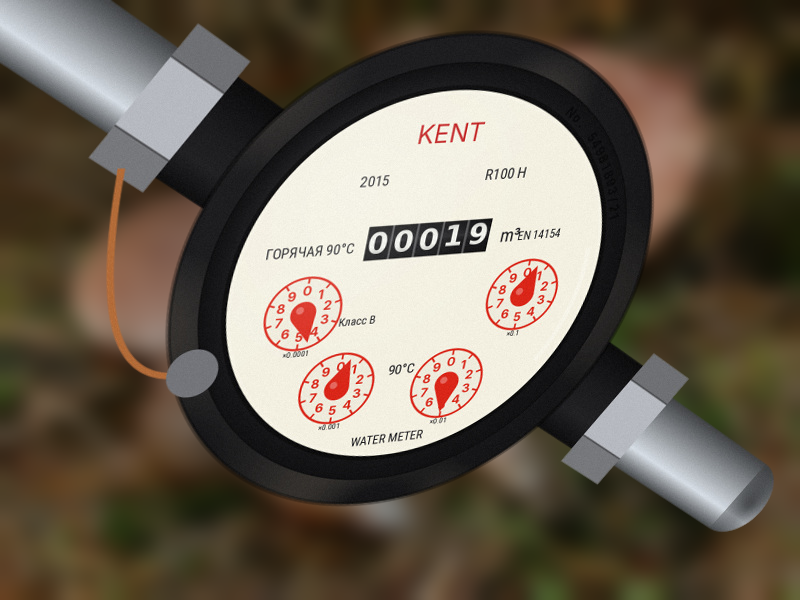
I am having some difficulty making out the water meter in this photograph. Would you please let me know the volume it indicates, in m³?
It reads 19.0504 m³
